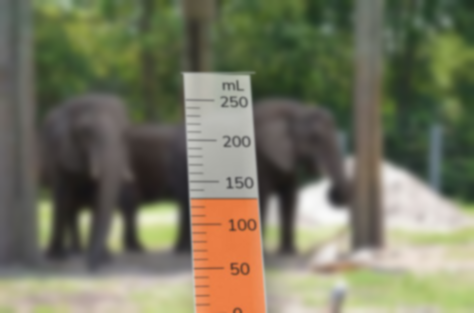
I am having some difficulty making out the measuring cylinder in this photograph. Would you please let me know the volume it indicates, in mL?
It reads 130 mL
